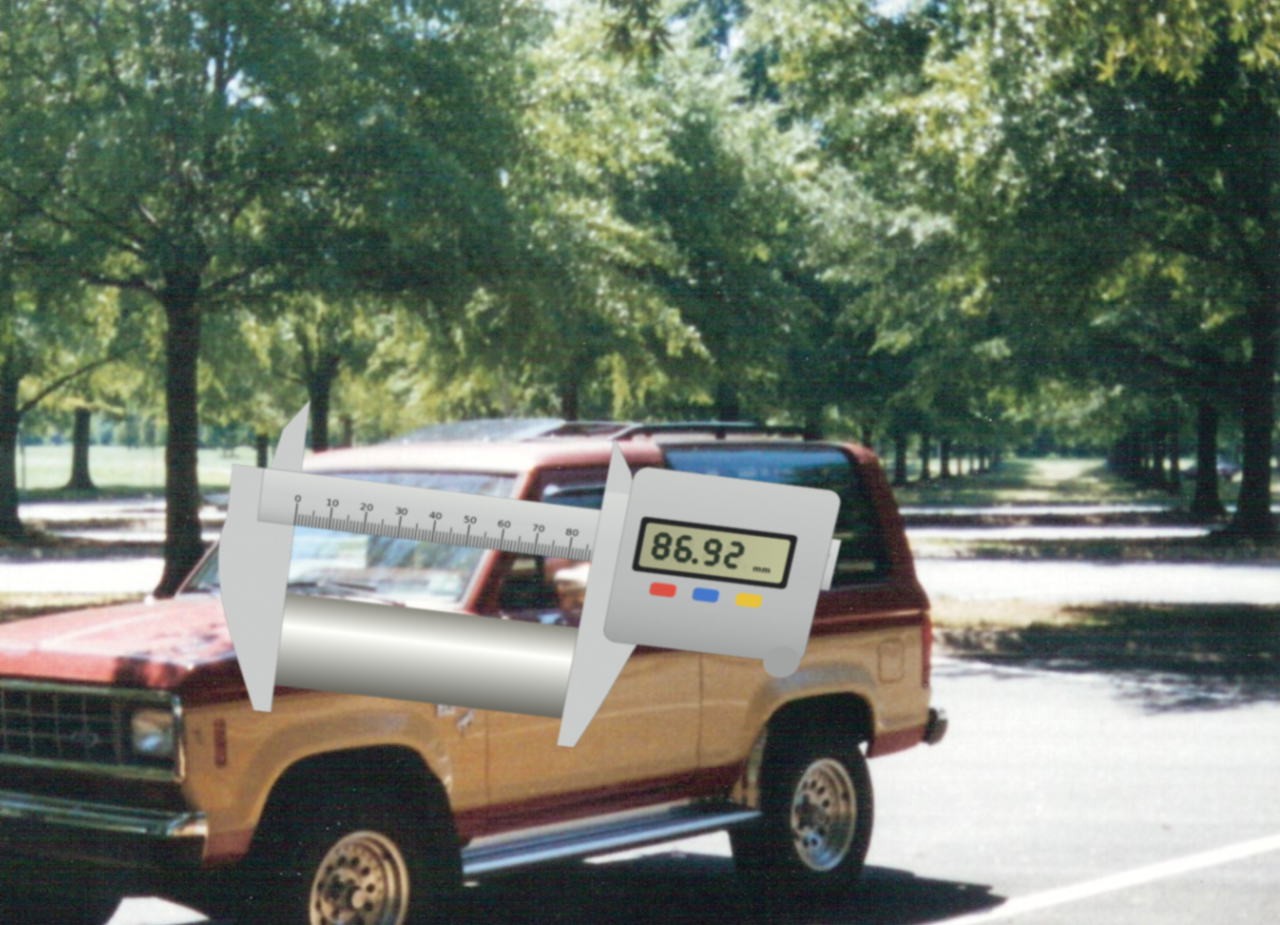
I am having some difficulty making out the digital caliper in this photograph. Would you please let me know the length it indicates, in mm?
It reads 86.92 mm
